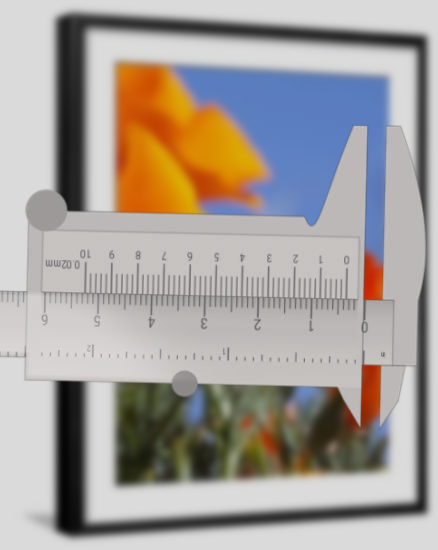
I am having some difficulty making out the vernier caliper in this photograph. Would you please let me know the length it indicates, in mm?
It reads 3.5 mm
